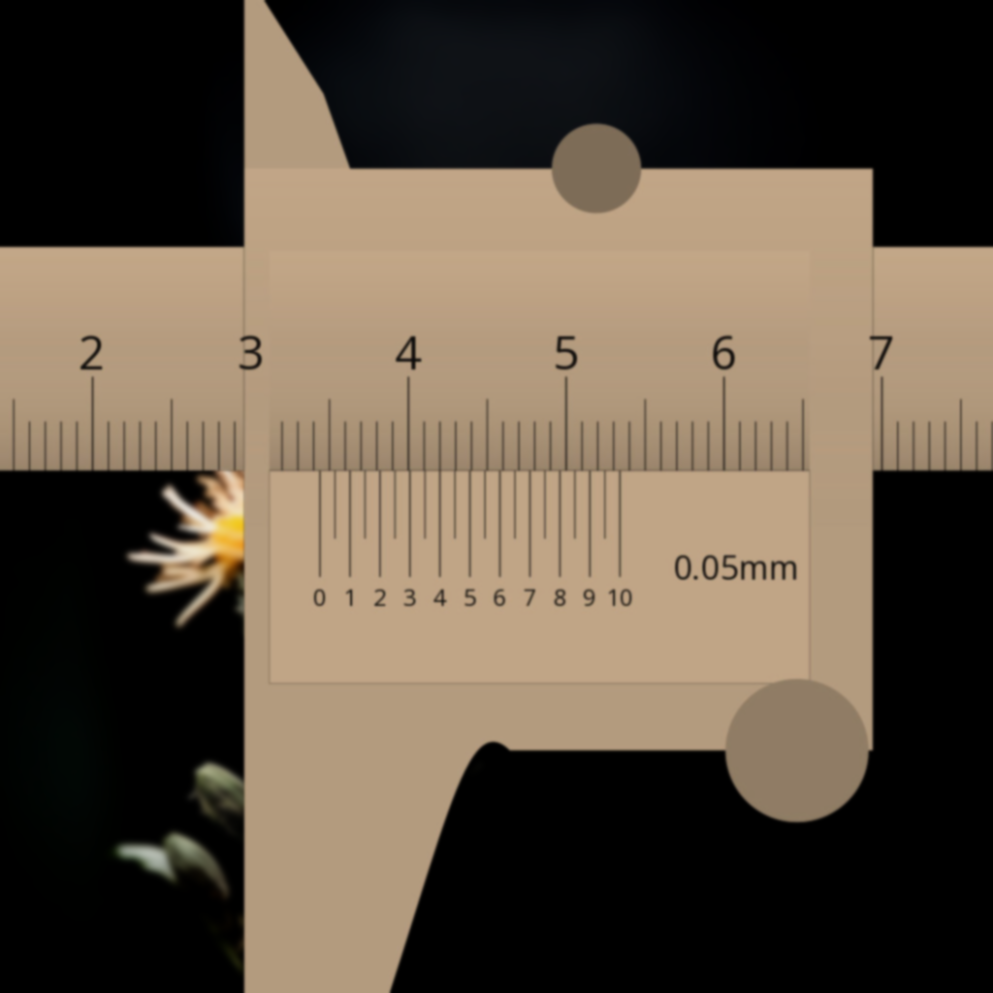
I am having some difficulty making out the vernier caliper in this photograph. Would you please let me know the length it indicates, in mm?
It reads 34.4 mm
